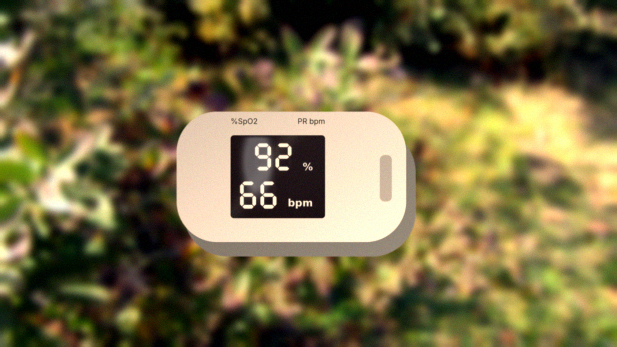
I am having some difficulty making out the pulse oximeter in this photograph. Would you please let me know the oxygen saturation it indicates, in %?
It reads 92 %
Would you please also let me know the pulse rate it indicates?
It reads 66 bpm
